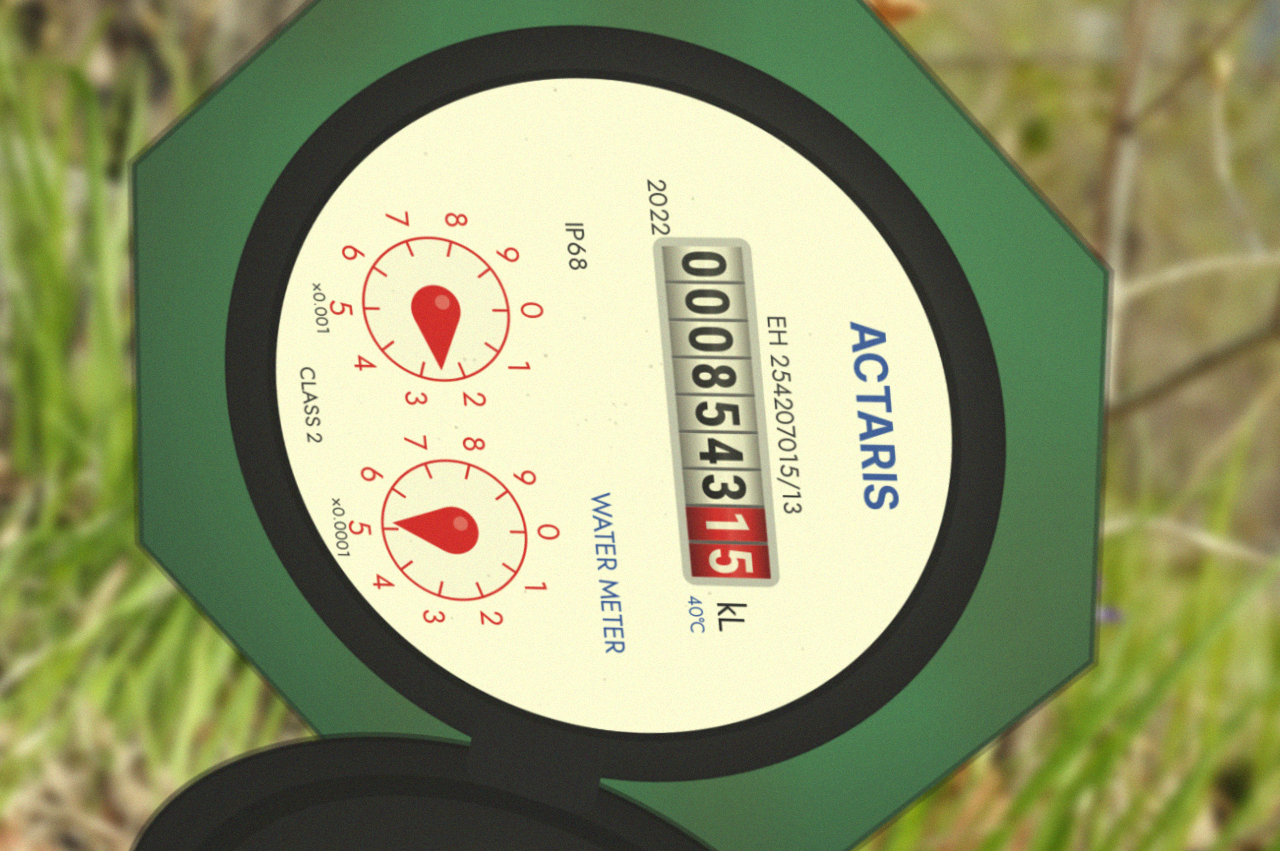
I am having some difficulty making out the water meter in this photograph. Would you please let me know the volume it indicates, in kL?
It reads 8543.1525 kL
